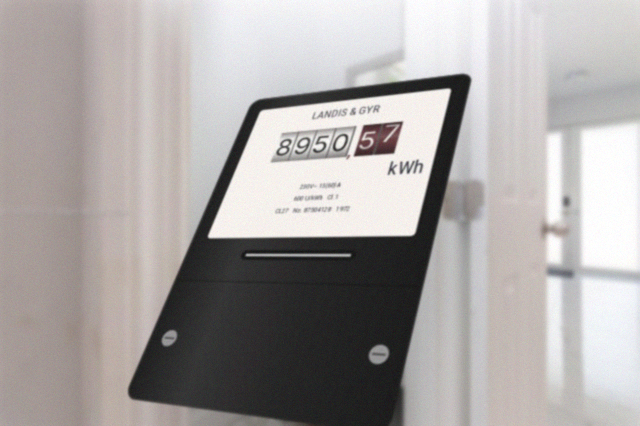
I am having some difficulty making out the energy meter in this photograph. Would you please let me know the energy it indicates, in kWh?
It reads 8950.57 kWh
